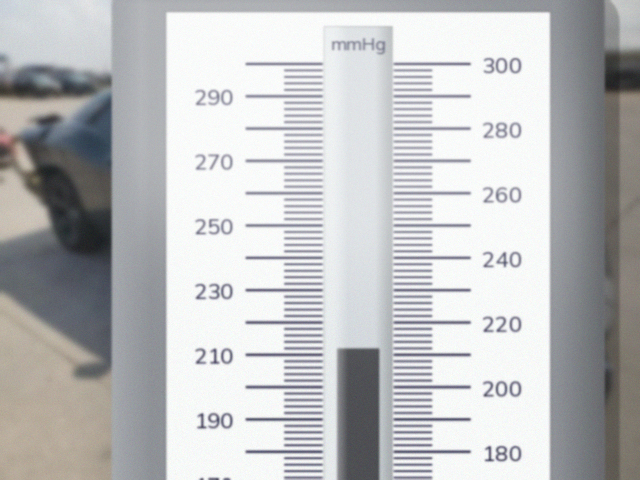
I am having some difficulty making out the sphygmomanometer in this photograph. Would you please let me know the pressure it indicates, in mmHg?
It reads 212 mmHg
